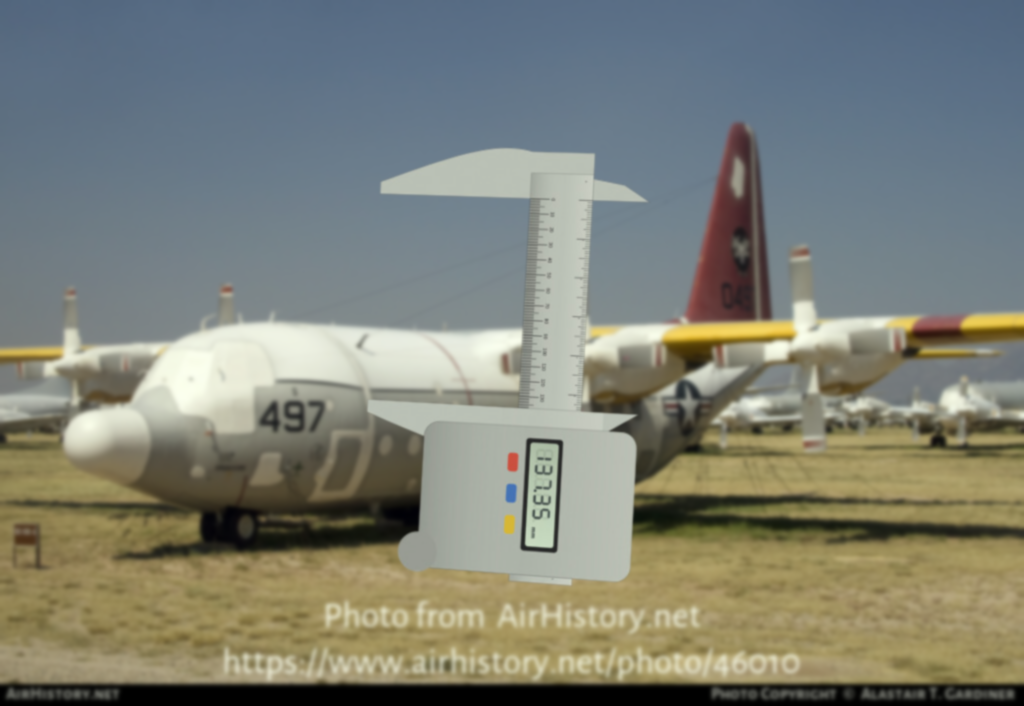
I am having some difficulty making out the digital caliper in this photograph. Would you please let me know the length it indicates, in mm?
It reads 137.35 mm
